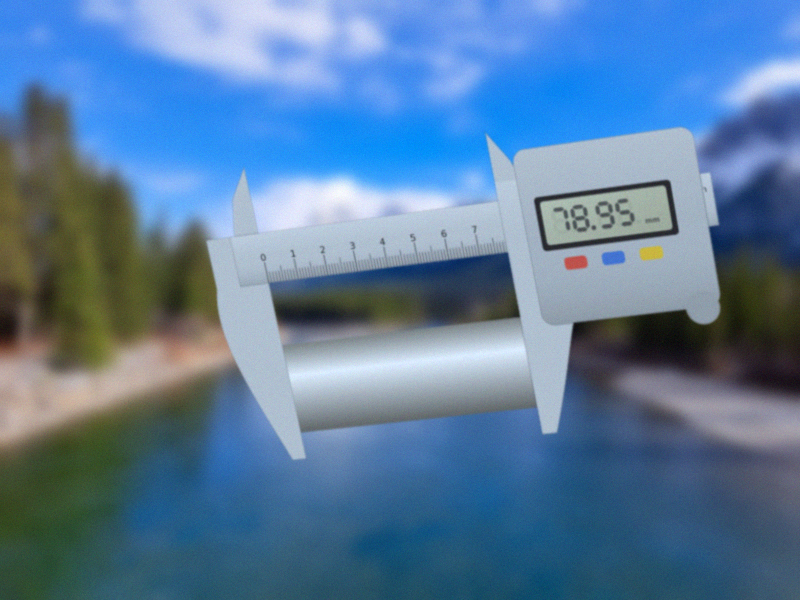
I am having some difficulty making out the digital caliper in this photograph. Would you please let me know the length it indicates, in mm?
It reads 78.95 mm
